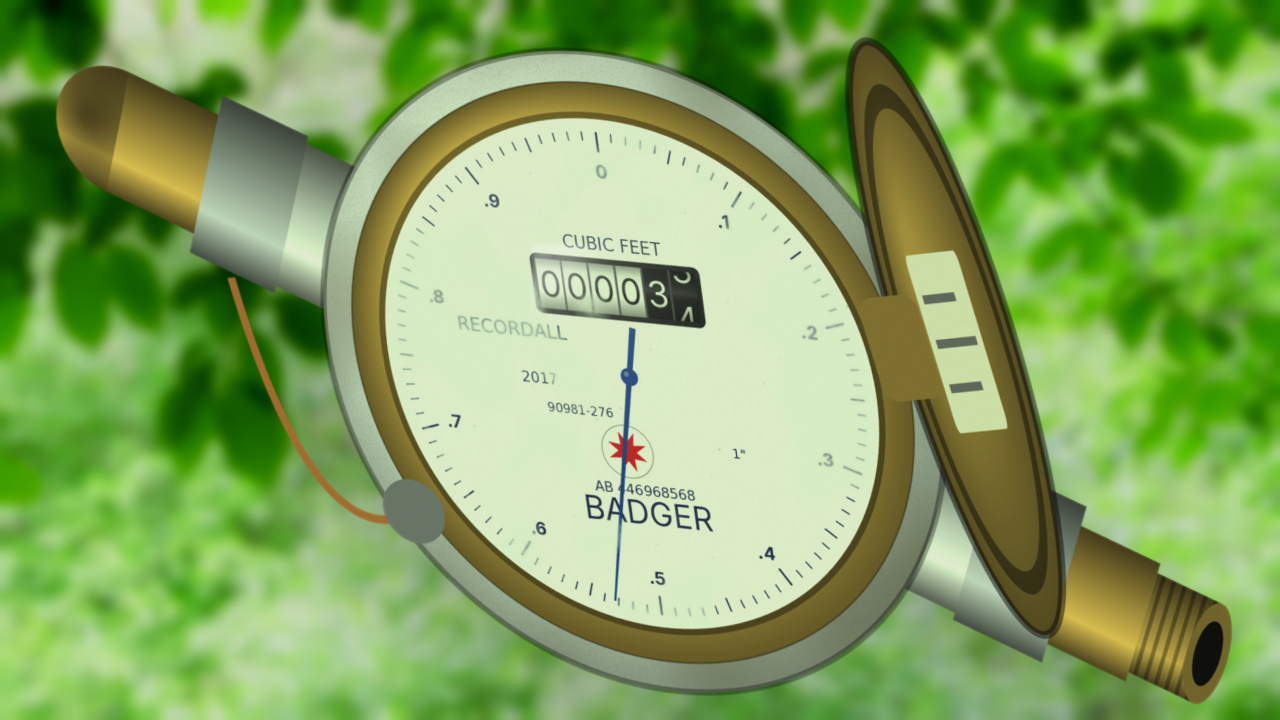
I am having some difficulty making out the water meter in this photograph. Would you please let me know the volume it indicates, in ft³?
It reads 33.53 ft³
